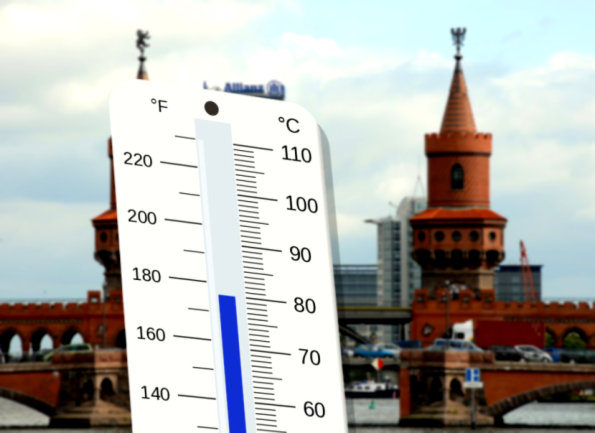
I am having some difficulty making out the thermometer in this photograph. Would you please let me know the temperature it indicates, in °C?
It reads 80 °C
